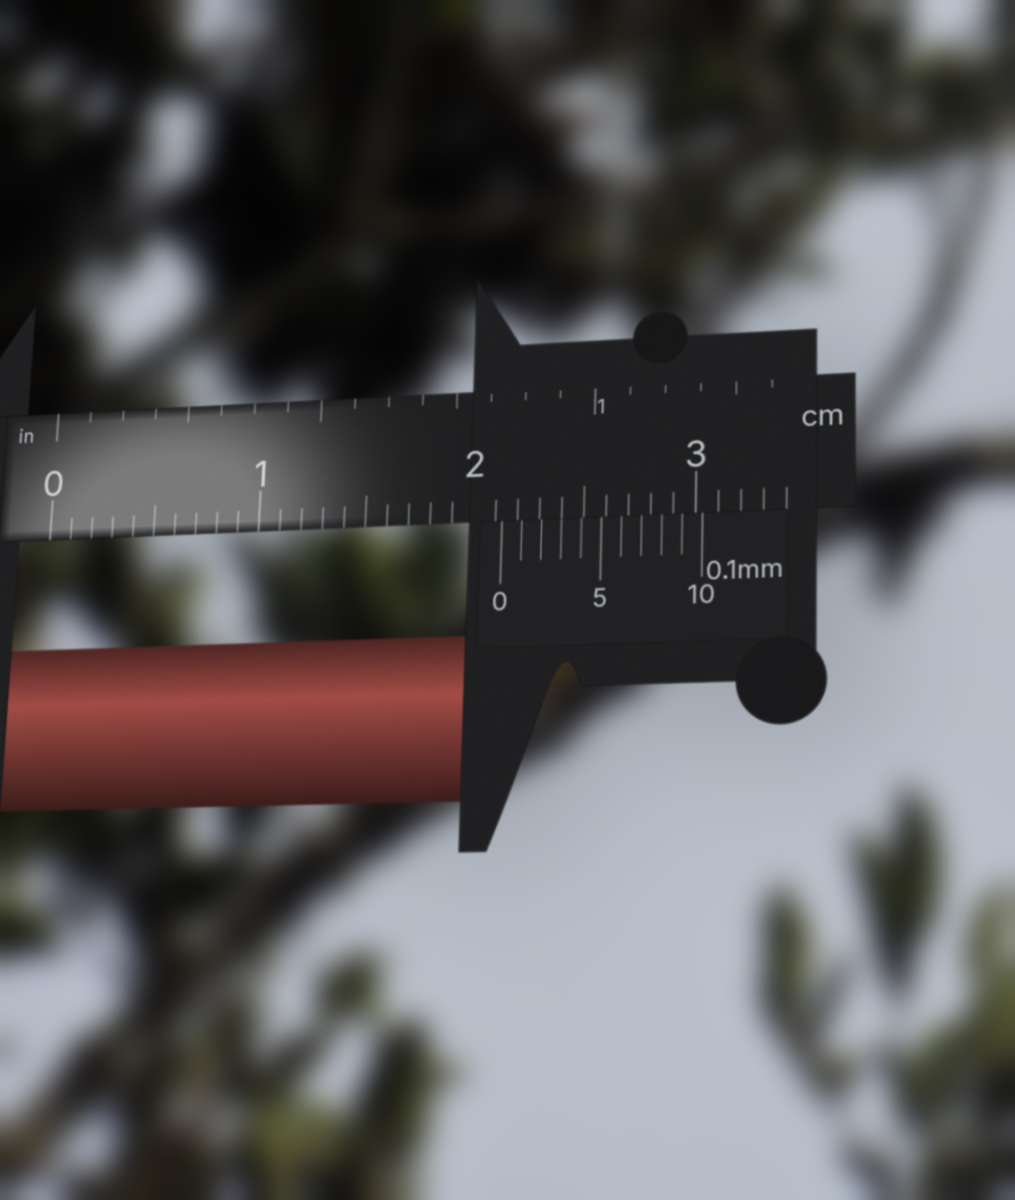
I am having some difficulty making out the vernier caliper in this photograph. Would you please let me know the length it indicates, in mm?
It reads 21.3 mm
